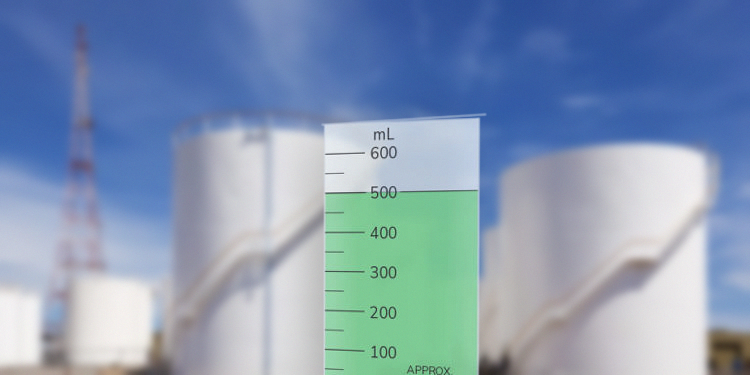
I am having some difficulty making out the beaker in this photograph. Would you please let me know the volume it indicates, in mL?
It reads 500 mL
